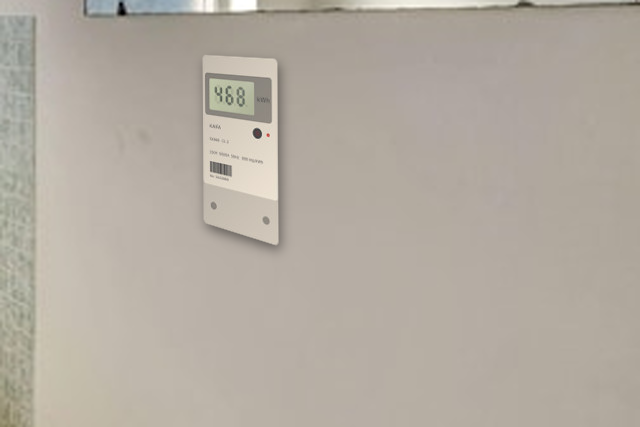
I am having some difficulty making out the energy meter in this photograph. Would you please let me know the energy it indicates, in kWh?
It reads 468 kWh
